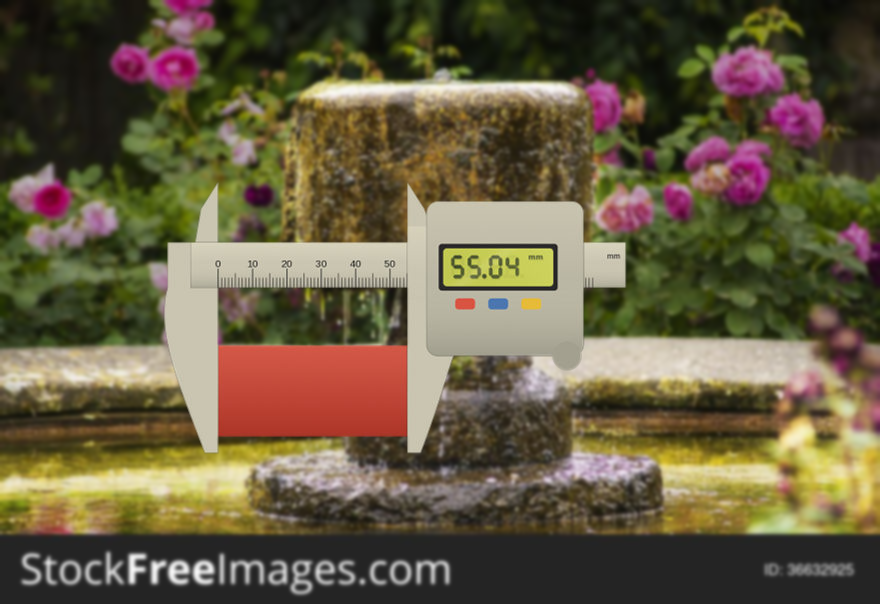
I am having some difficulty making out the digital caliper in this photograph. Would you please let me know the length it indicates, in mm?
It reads 55.04 mm
